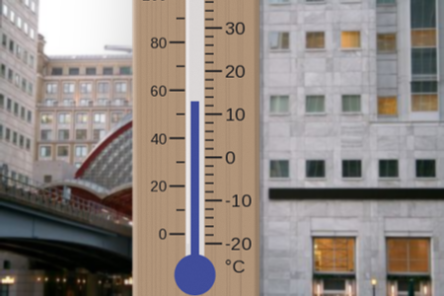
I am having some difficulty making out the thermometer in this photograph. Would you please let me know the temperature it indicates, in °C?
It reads 13 °C
